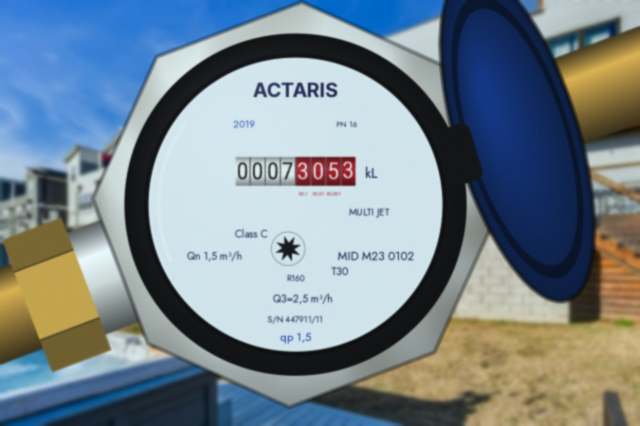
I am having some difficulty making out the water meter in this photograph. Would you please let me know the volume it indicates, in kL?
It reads 7.3053 kL
